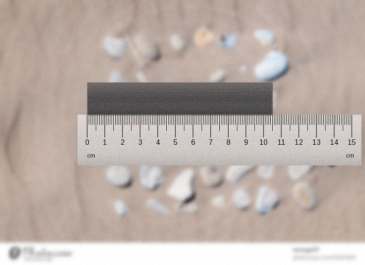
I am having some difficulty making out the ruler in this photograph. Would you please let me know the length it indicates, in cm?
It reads 10.5 cm
